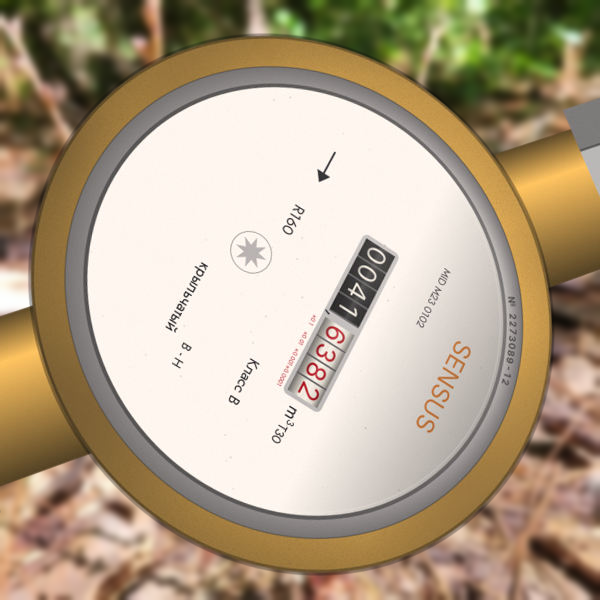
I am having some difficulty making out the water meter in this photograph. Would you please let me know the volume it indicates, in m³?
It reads 41.6382 m³
